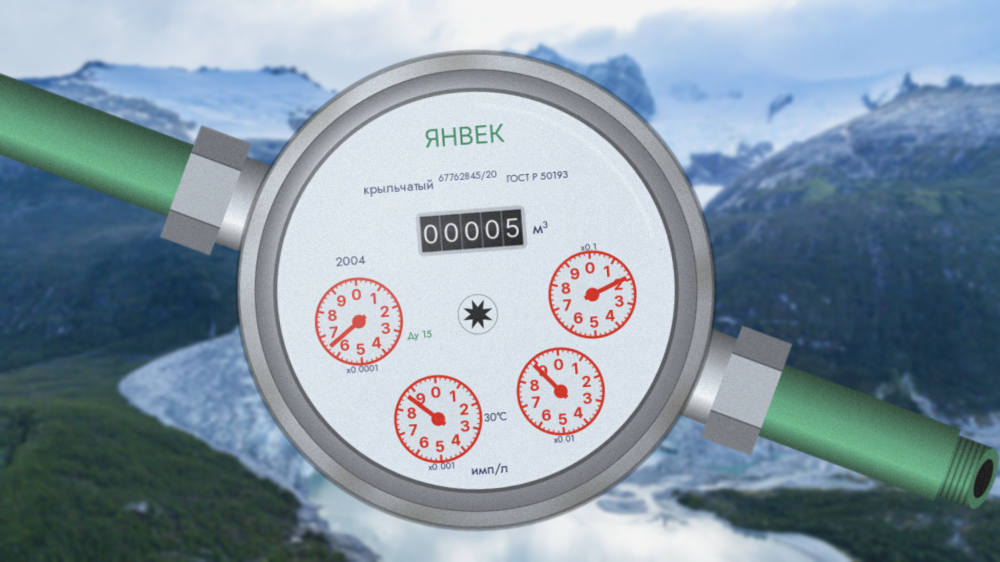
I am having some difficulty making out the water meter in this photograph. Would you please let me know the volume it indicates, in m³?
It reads 5.1886 m³
